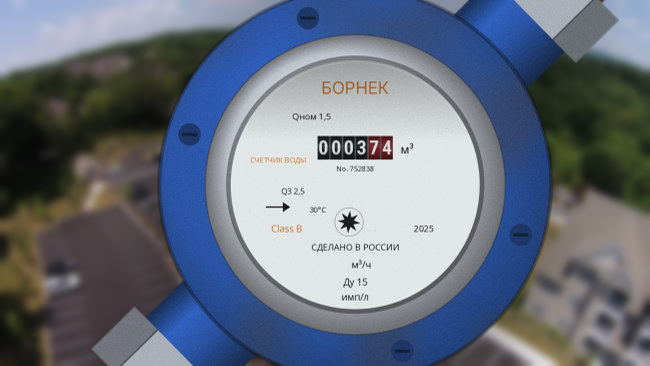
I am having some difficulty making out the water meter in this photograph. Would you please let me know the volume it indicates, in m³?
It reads 3.74 m³
